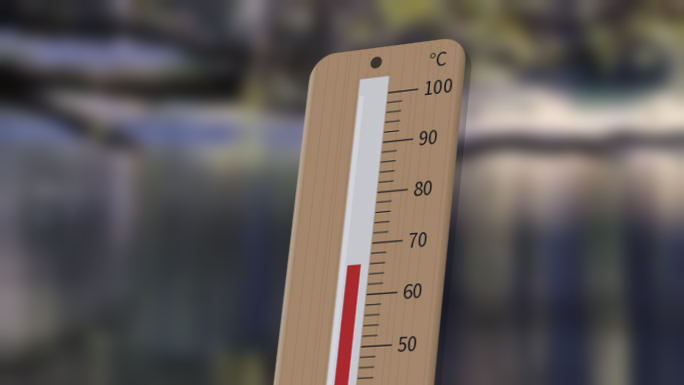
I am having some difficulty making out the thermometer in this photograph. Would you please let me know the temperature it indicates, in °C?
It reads 66 °C
